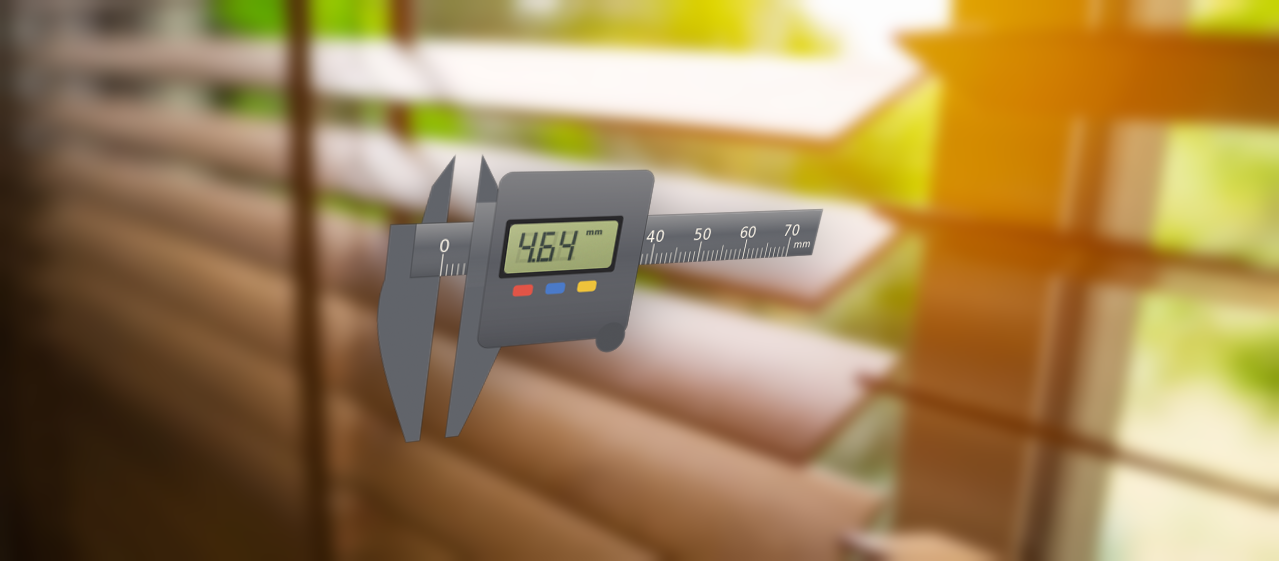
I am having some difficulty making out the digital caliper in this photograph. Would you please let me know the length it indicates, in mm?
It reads 4.64 mm
